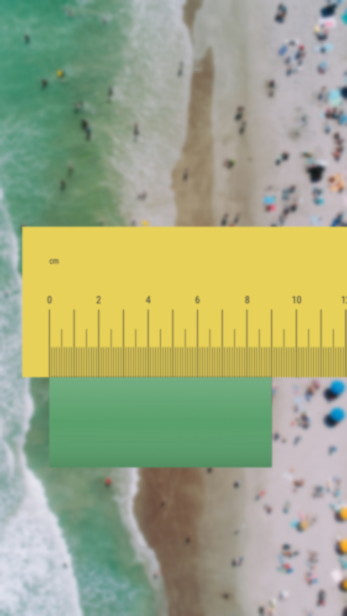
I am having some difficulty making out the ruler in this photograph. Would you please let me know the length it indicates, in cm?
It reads 9 cm
